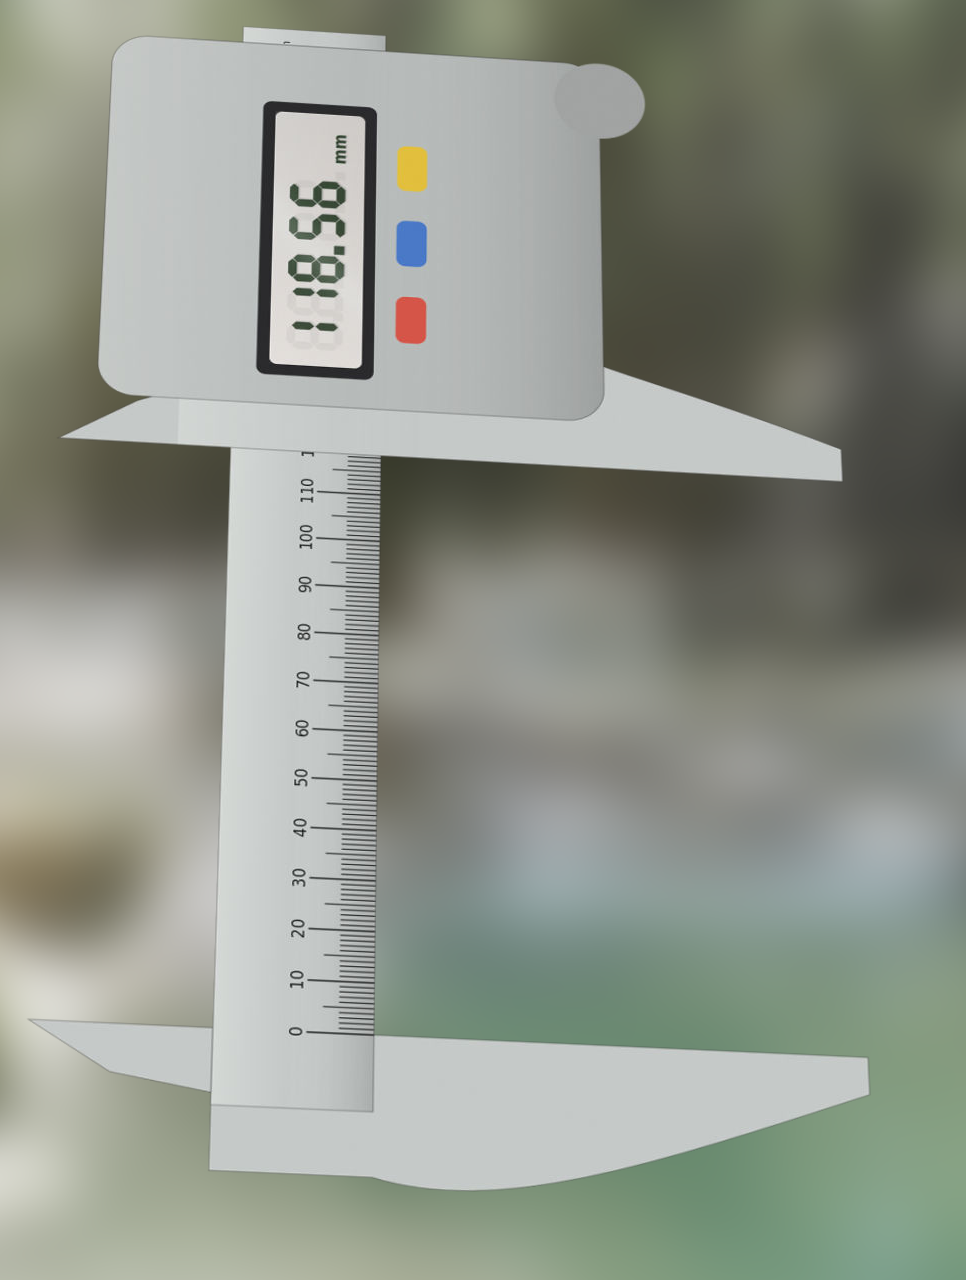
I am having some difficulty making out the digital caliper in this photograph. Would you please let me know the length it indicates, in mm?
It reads 118.56 mm
